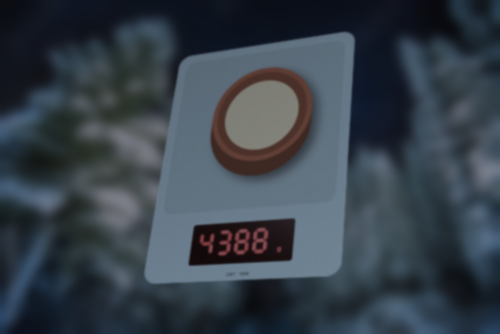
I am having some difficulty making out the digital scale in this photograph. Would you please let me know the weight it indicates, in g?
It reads 4388 g
